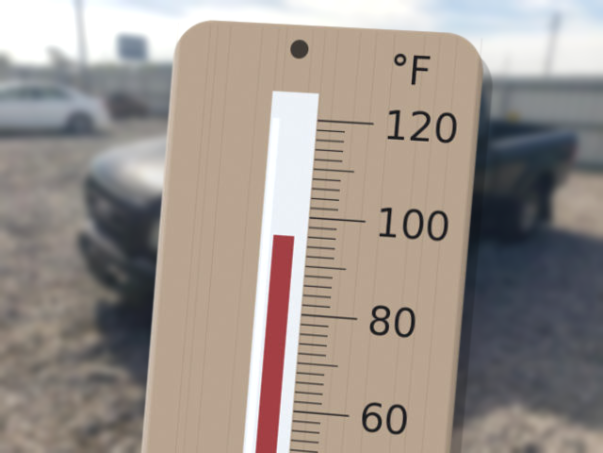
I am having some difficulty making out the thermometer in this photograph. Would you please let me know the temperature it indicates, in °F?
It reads 96 °F
